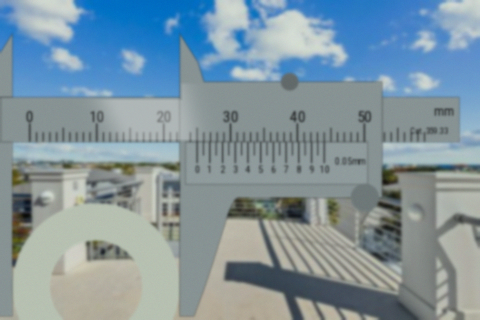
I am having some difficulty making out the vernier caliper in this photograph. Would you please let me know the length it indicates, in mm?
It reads 25.0 mm
